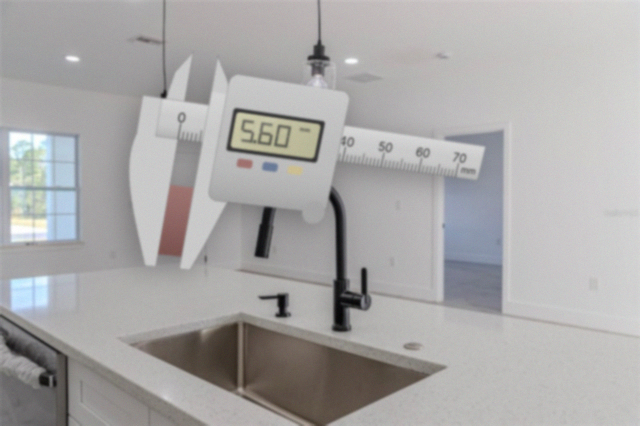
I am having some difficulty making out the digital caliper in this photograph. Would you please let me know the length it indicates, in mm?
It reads 5.60 mm
